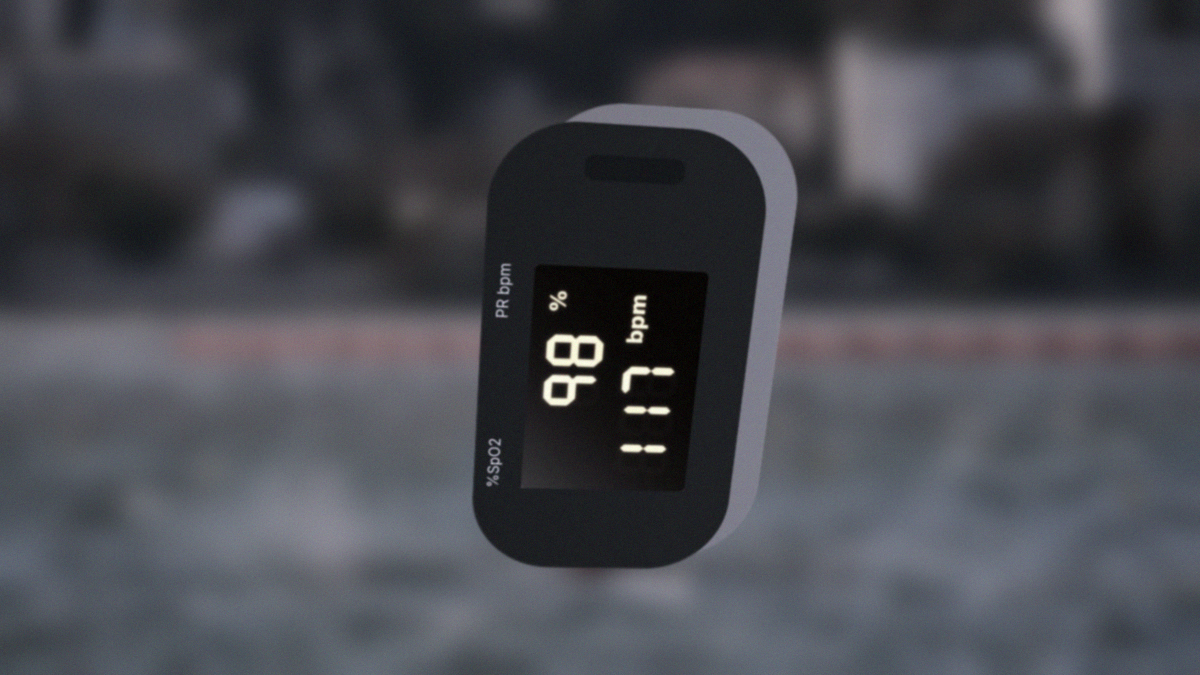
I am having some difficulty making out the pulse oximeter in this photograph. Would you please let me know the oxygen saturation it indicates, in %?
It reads 98 %
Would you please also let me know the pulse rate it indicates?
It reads 117 bpm
